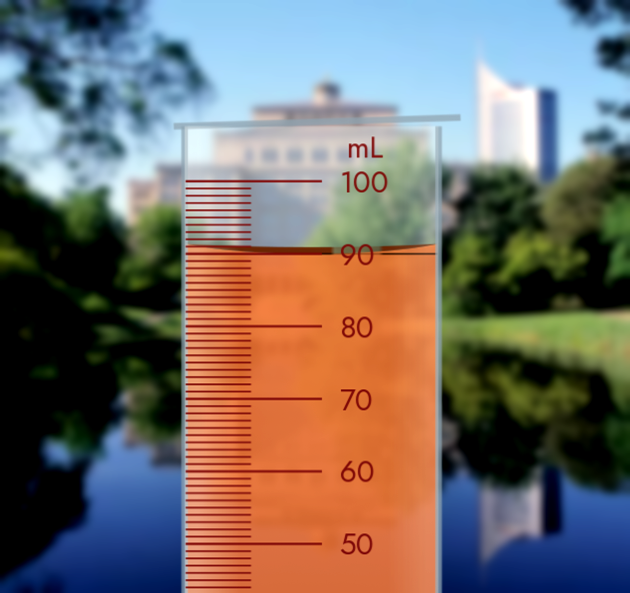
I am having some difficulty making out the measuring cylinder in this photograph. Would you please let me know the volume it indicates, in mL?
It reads 90 mL
